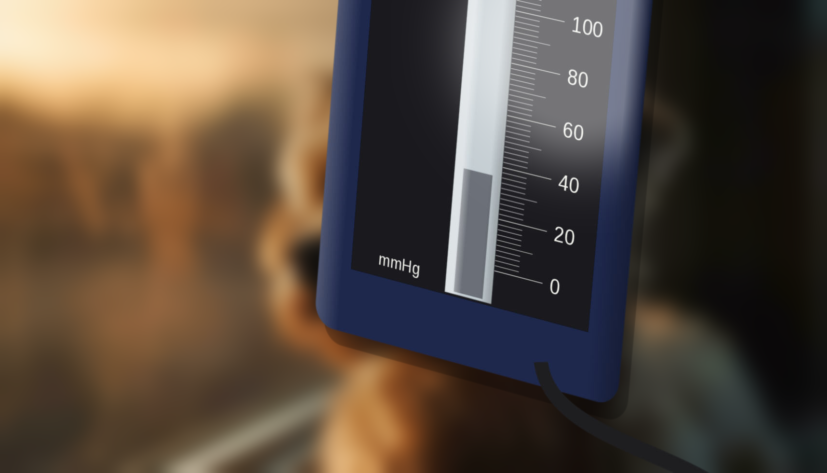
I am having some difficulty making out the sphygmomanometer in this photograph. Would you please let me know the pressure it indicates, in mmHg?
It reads 36 mmHg
